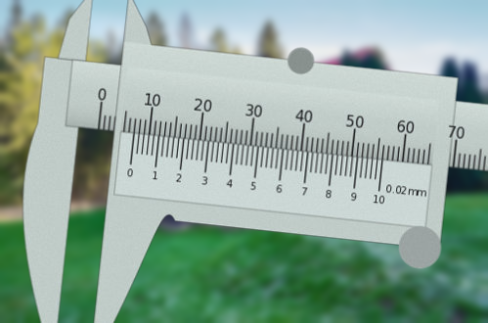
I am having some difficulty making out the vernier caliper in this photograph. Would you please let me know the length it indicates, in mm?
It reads 7.0 mm
